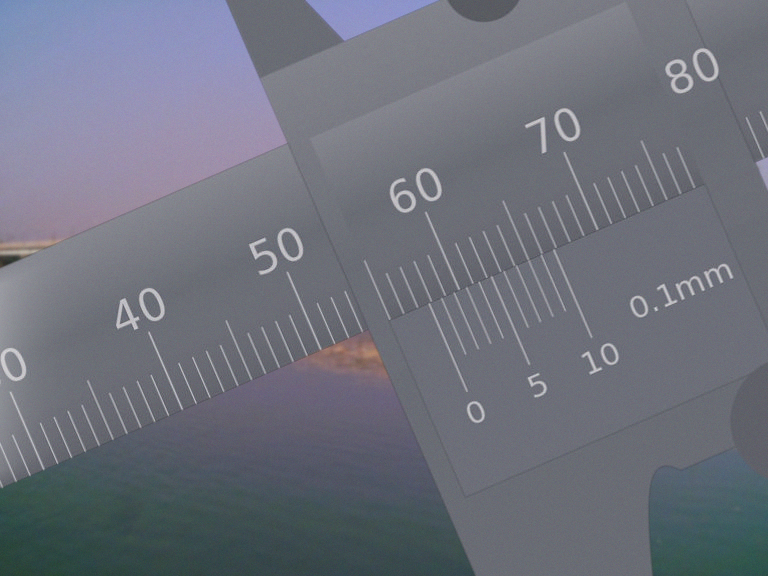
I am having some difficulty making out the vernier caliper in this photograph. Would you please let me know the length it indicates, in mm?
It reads 57.8 mm
